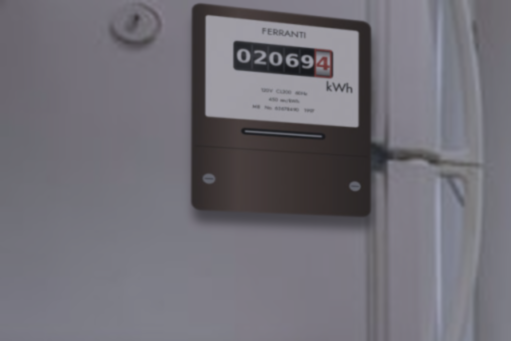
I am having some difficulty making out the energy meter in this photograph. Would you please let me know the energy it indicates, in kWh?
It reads 2069.4 kWh
